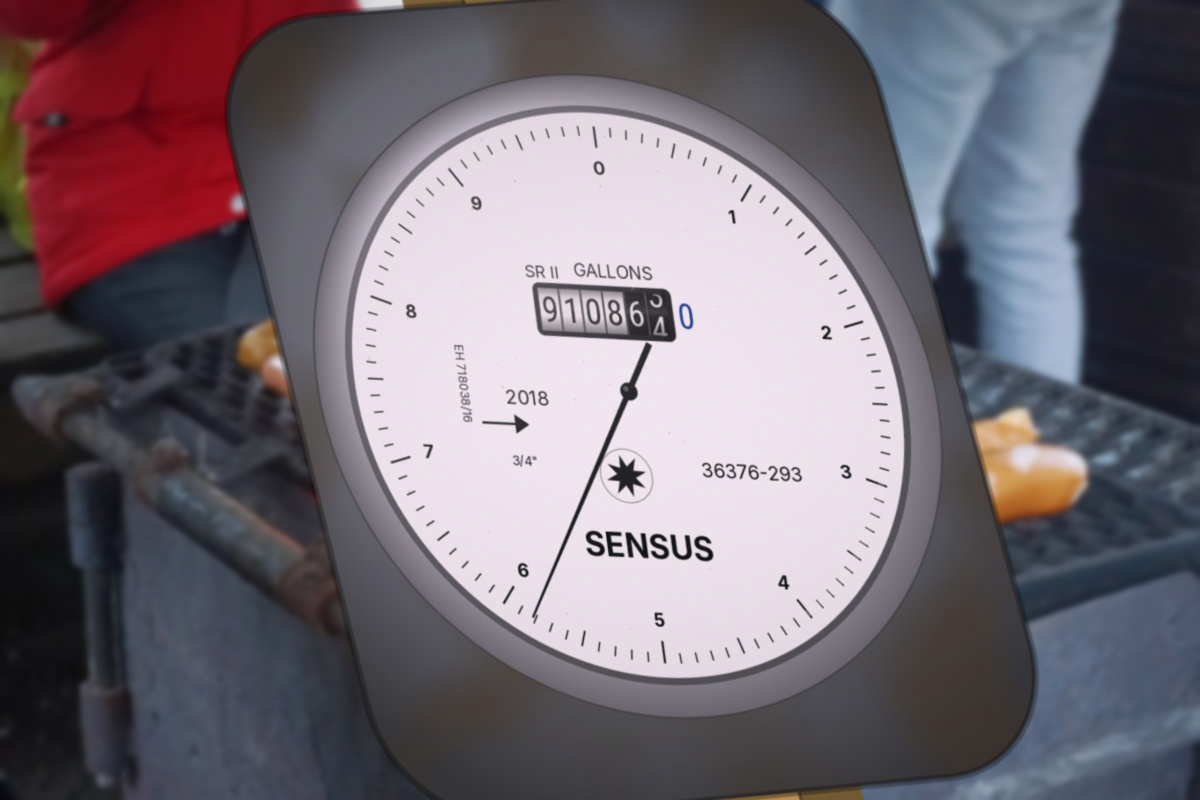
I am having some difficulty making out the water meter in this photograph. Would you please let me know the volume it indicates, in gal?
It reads 9108635.8 gal
